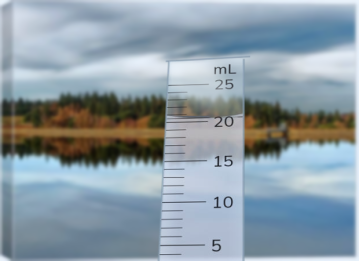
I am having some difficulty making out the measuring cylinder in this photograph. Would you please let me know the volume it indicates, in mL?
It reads 20.5 mL
